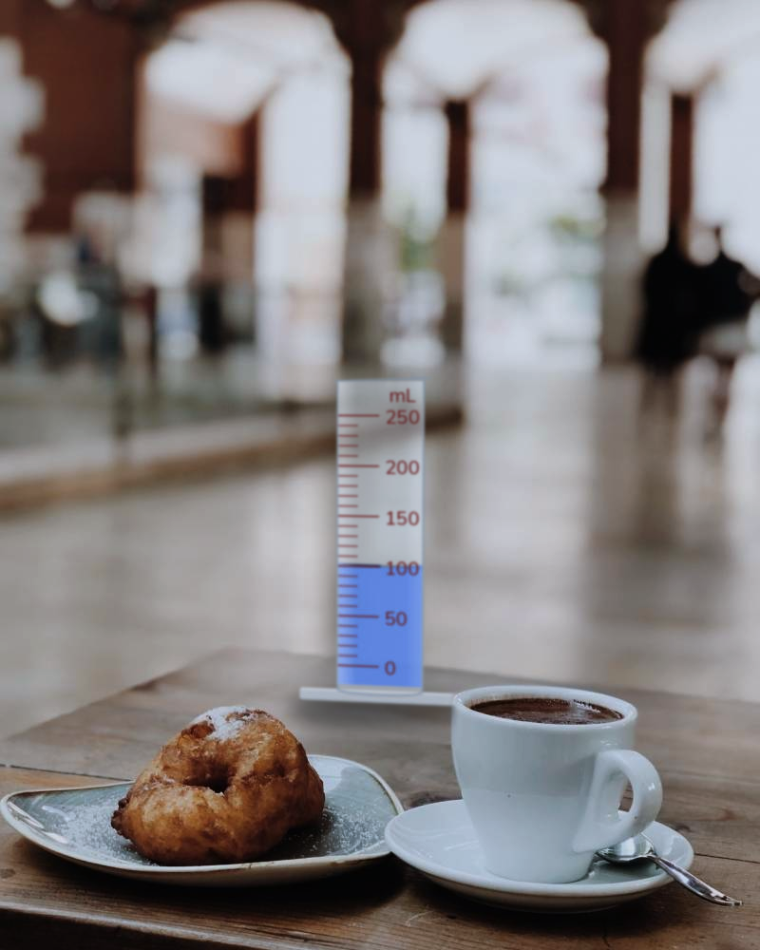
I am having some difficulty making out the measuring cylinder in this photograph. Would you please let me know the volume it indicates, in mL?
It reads 100 mL
